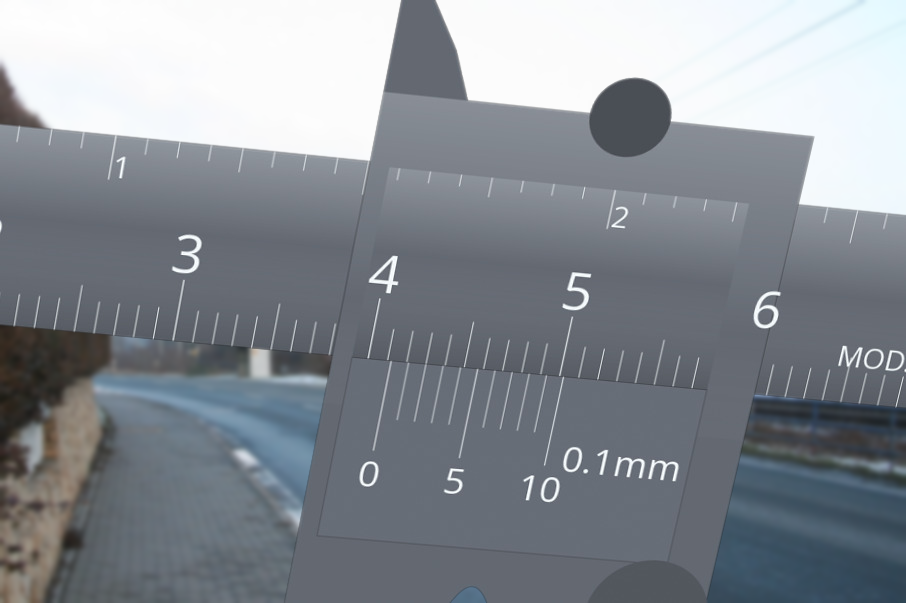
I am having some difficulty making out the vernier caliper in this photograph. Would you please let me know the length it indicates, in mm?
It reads 41.2 mm
